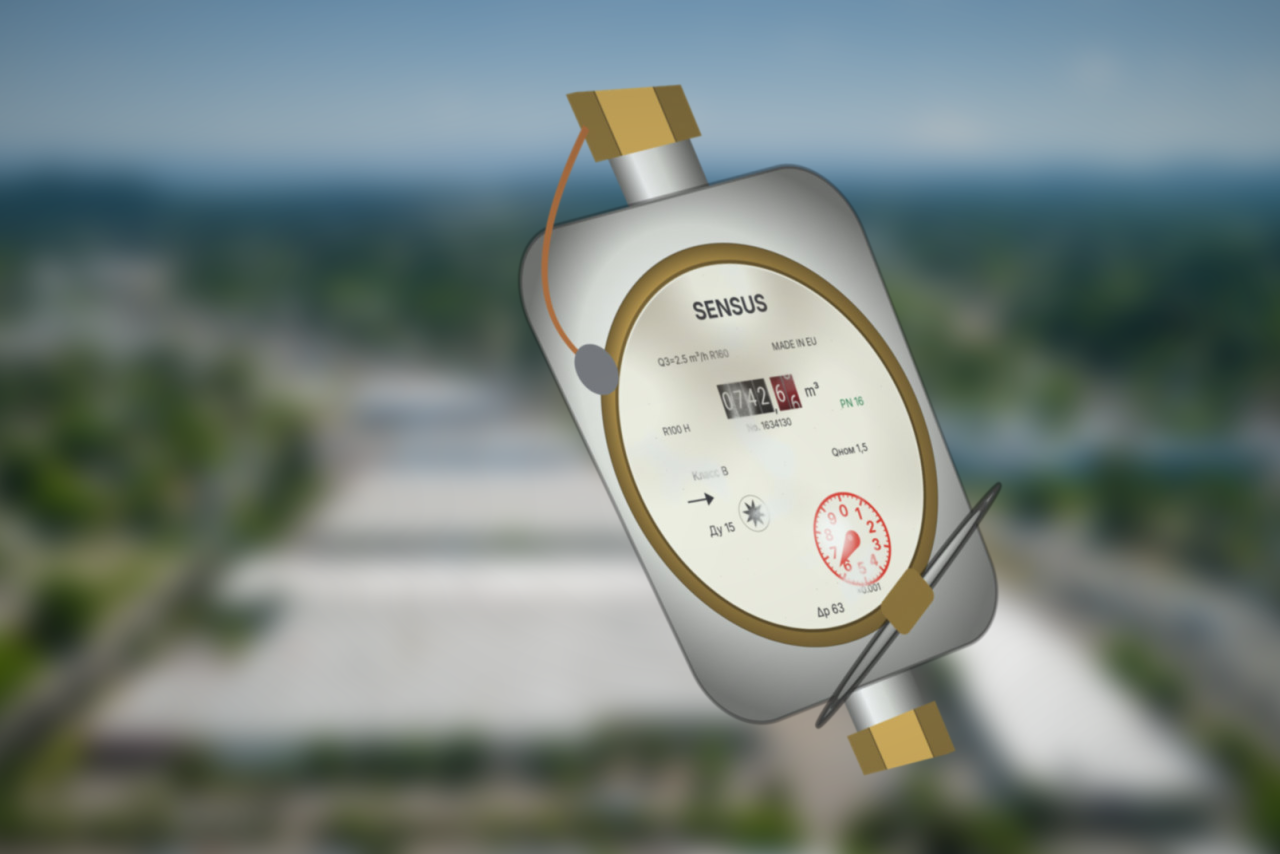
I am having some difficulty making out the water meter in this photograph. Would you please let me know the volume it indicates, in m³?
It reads 742.656 m³
